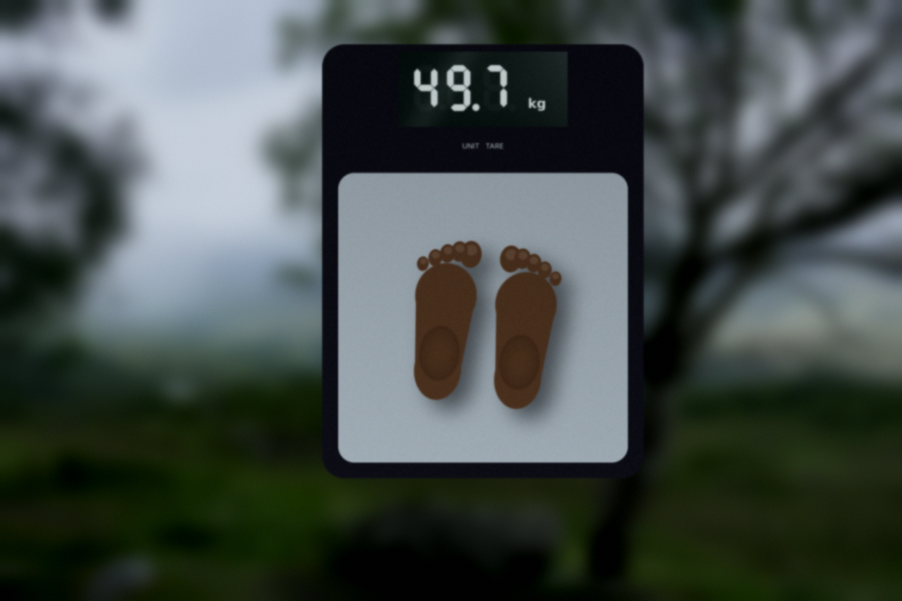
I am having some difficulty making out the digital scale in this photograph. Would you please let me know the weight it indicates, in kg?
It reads 49.7 kg
